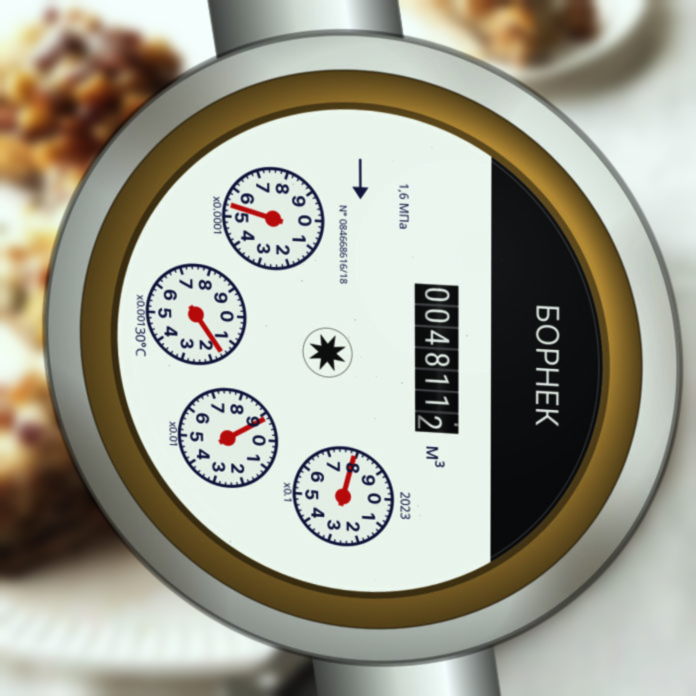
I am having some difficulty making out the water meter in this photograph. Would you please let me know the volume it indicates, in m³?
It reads 48111.7915 m³
